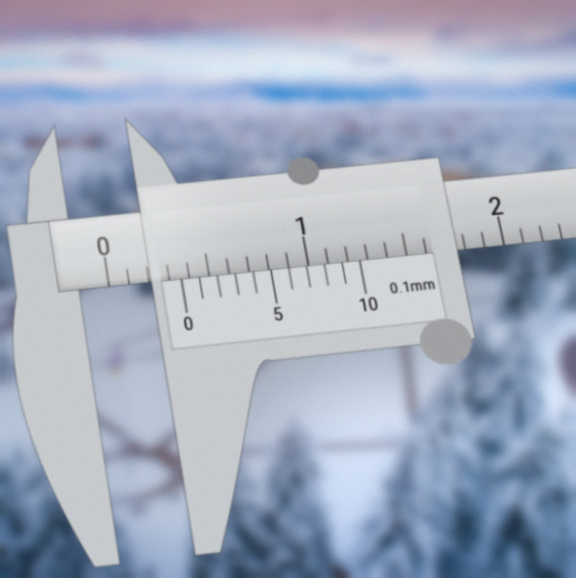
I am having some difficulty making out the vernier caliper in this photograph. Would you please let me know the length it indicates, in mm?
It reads 3.6 mm
